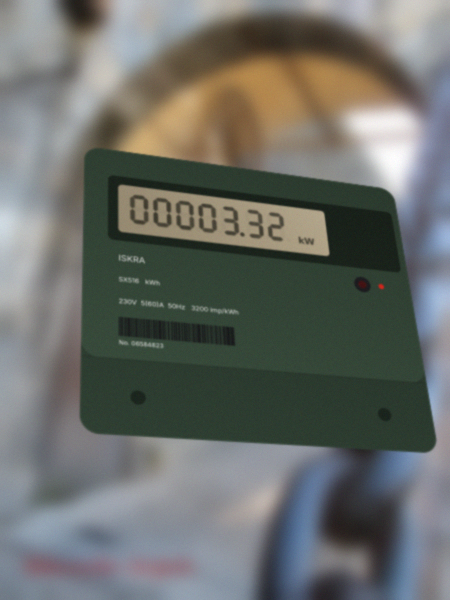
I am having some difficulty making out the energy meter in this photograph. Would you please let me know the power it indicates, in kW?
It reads 3.32 kW
